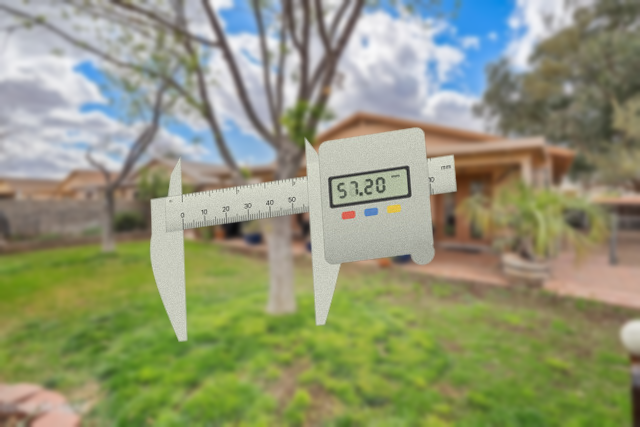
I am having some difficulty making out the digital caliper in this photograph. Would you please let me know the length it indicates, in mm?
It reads 57.20 mm
